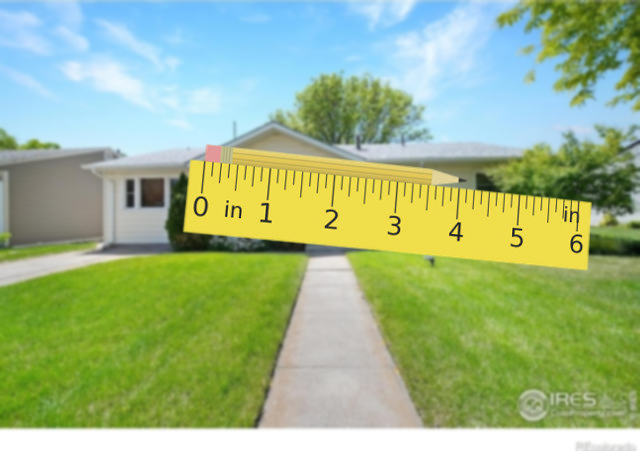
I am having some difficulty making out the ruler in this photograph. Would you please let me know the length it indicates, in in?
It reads 4.125 in
